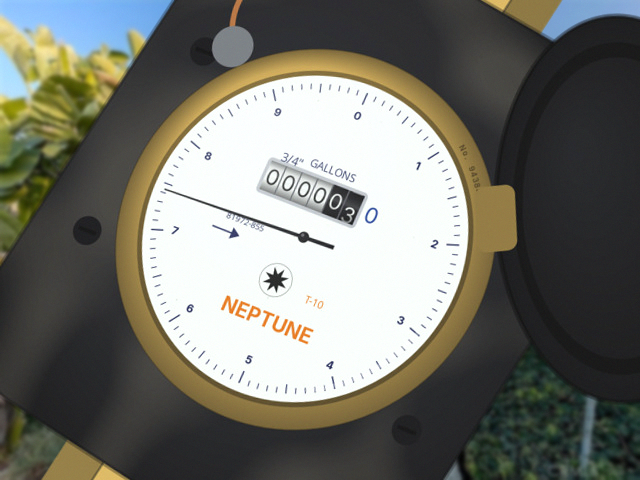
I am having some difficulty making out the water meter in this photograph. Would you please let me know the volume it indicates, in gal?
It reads 27.4 gal
